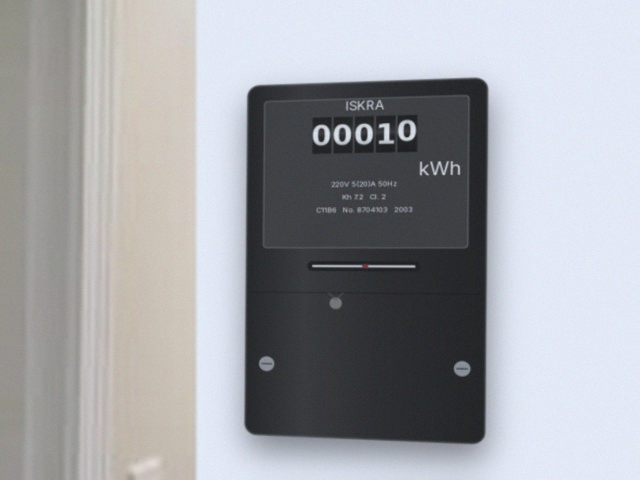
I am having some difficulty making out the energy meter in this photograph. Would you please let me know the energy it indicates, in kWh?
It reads 10 kWh
